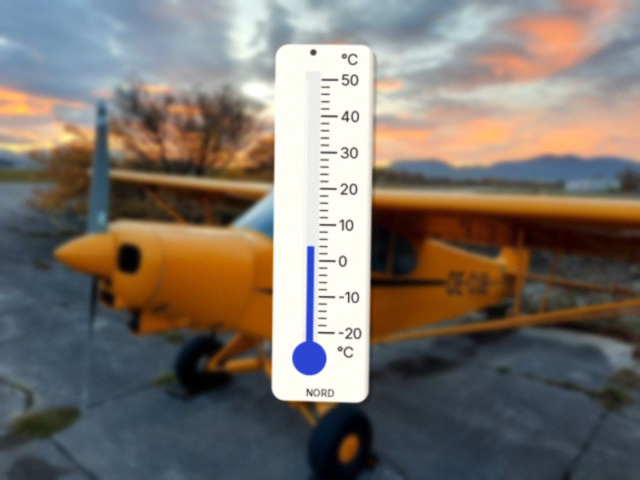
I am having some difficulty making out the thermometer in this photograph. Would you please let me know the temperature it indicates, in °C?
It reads 4 °C
